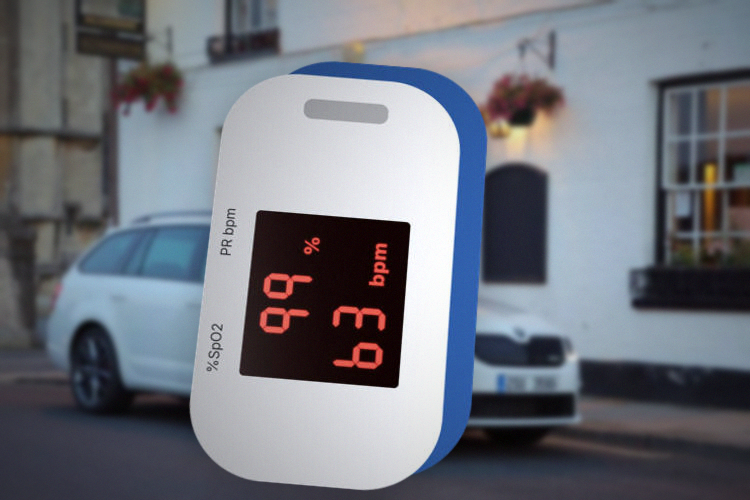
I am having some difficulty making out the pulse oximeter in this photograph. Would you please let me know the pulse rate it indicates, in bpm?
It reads 63 bpm
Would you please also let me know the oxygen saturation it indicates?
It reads 99 %
